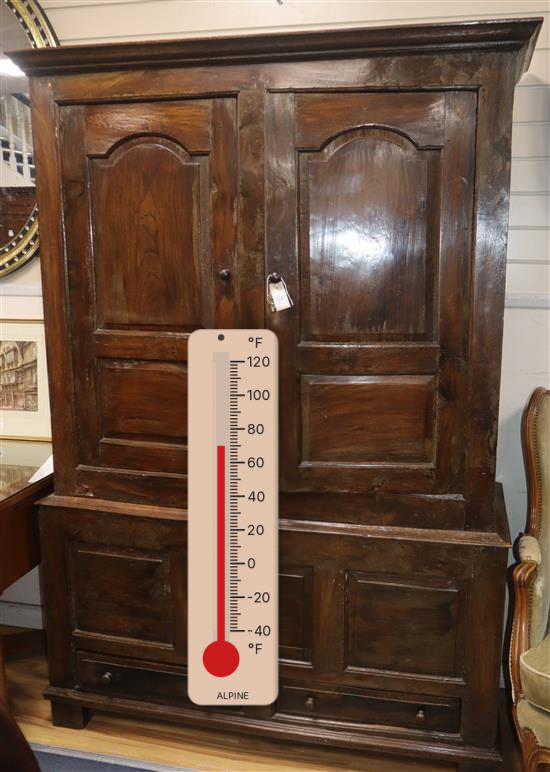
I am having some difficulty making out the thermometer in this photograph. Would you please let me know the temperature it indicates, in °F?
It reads 70 °F
